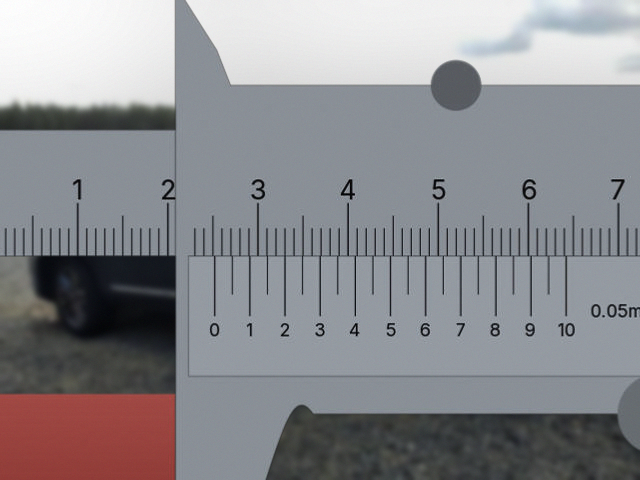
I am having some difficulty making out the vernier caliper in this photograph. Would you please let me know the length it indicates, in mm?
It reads 25.2 mm
